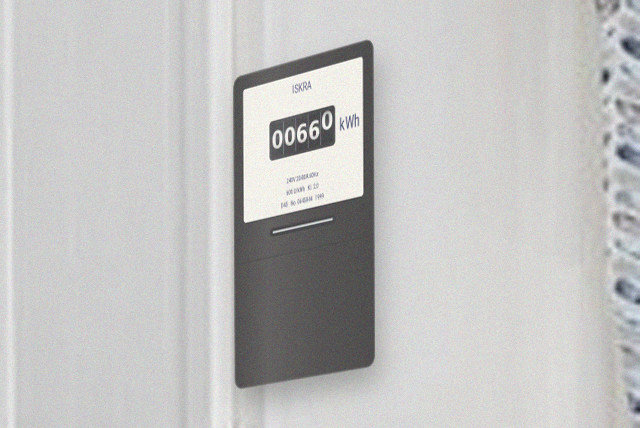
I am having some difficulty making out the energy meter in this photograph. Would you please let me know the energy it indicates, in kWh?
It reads 660 kWh
